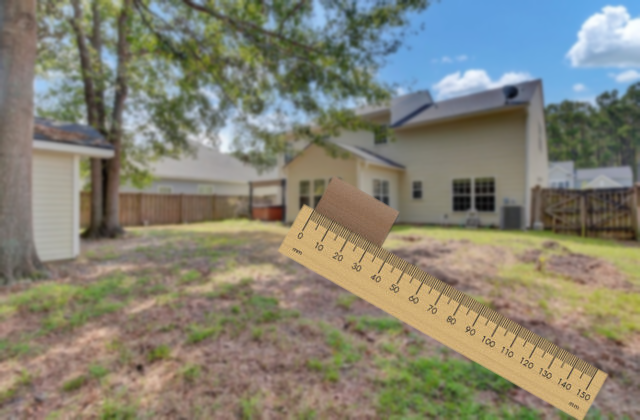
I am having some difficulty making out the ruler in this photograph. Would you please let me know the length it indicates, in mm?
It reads 35 mm
